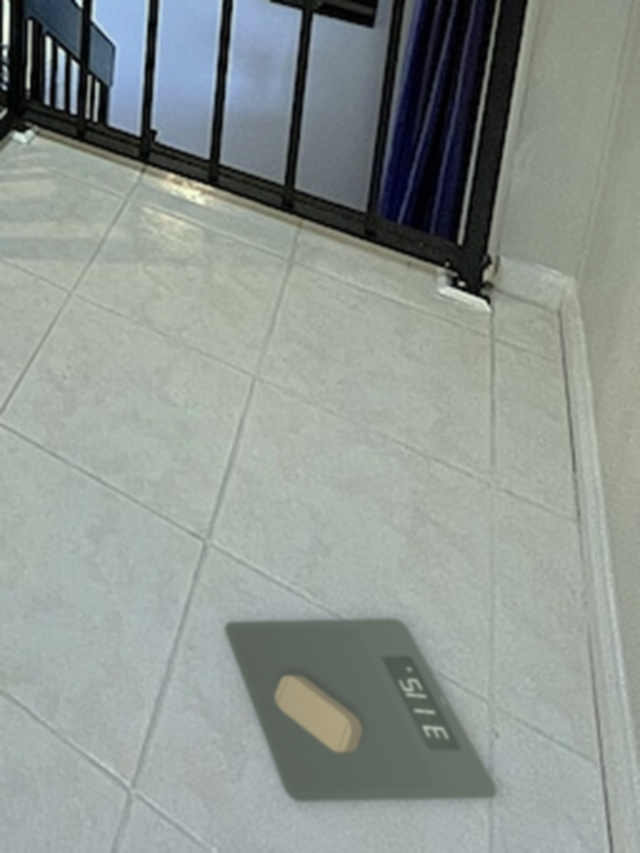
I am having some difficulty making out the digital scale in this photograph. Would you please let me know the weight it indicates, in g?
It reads 3115 g
